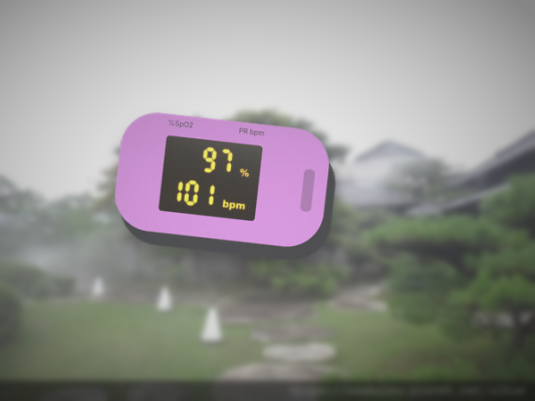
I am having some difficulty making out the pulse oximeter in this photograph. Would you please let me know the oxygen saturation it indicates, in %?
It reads 97 %
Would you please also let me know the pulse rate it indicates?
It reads 101 bpm
